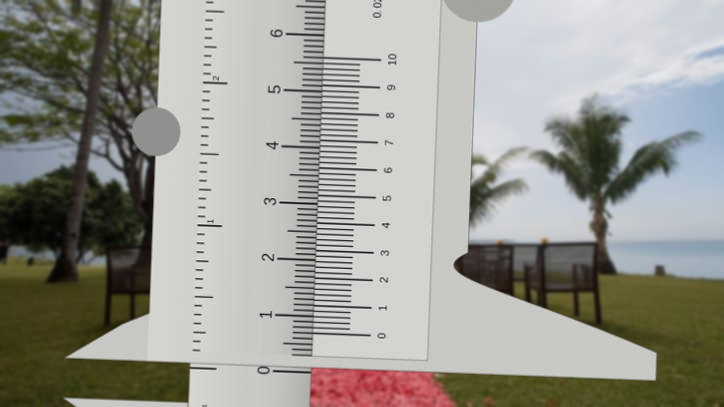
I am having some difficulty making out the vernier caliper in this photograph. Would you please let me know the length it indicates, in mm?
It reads 7.0 mm
